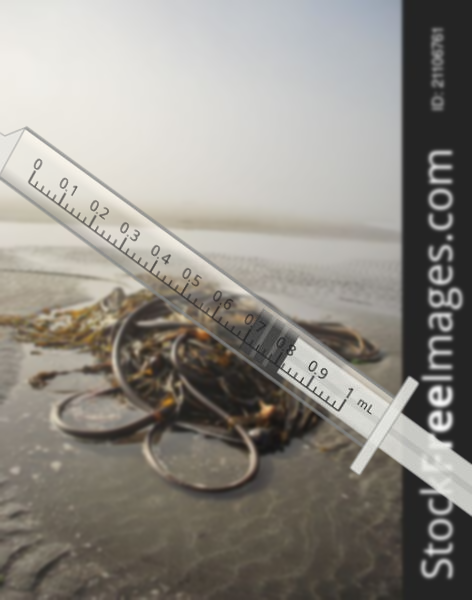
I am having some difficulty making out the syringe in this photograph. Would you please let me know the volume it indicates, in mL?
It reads 0.7 mL
